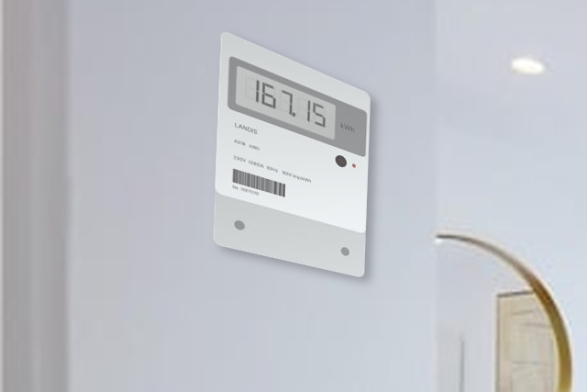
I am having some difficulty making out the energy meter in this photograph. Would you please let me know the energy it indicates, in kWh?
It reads 167.15 kWh
